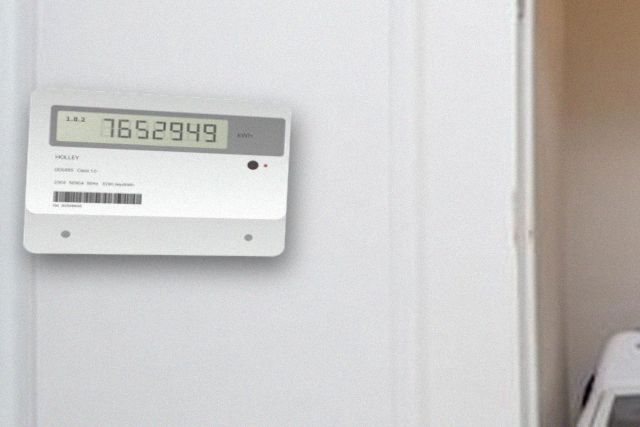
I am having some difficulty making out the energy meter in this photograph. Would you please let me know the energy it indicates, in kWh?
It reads 7652949 kWh
